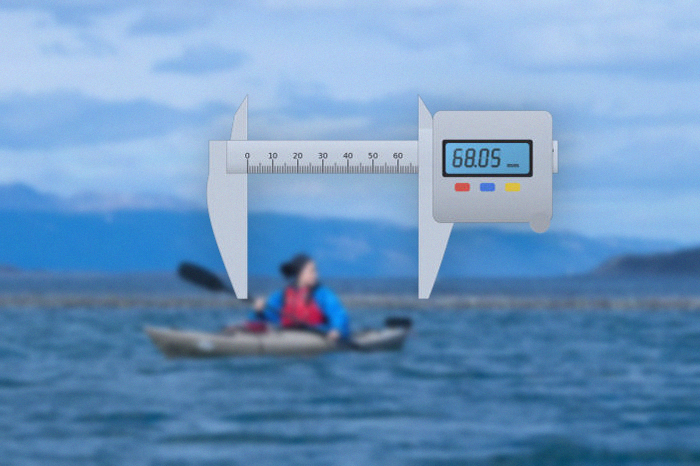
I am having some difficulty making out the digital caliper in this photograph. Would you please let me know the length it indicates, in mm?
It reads 68.05 mm
